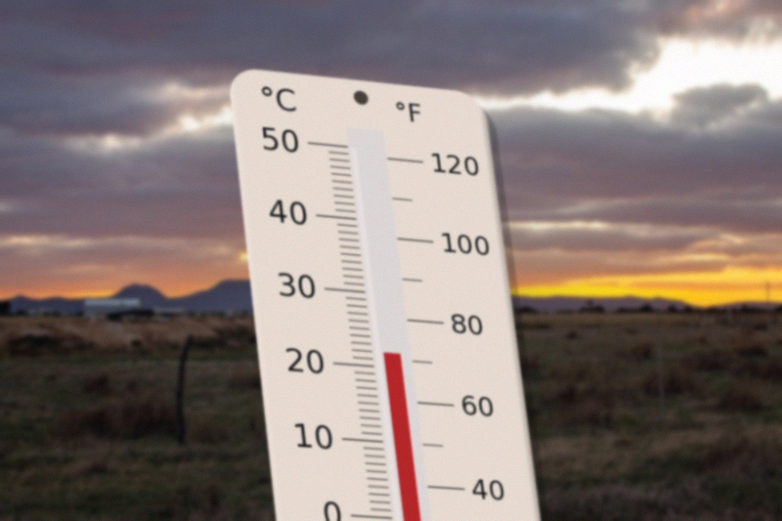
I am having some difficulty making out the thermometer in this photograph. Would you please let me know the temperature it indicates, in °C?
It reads 22 °C
